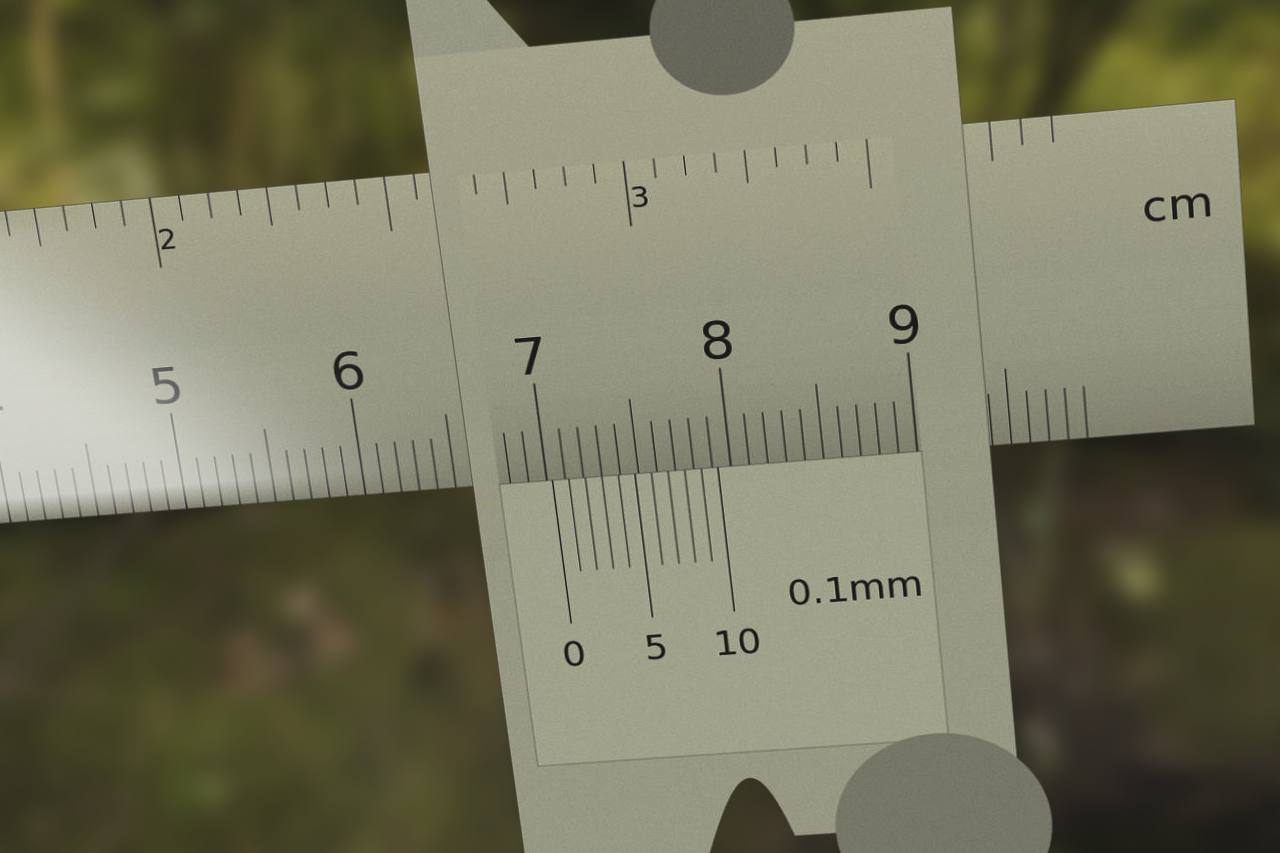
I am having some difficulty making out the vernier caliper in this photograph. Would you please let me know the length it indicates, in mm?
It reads 70.3 mm
